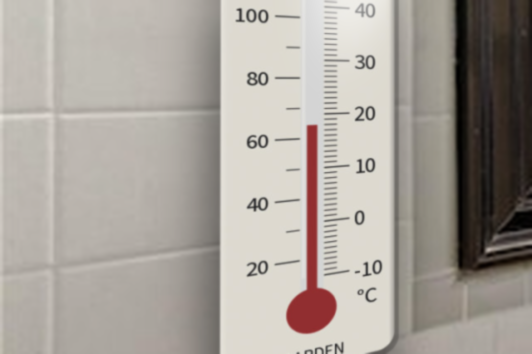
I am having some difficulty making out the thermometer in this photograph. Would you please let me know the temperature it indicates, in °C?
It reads 18 °C
